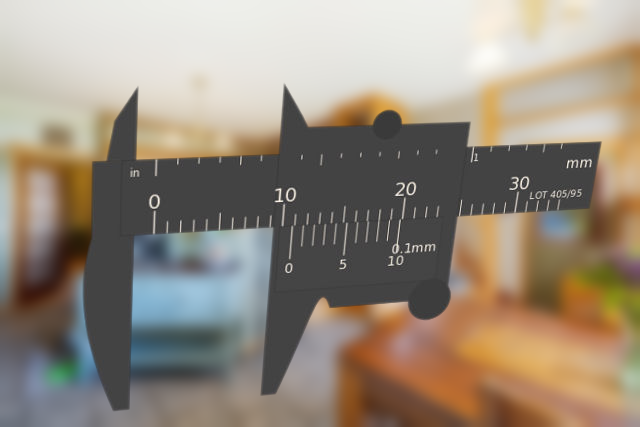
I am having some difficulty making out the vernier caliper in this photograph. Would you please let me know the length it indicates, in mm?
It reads 10.8 mm
